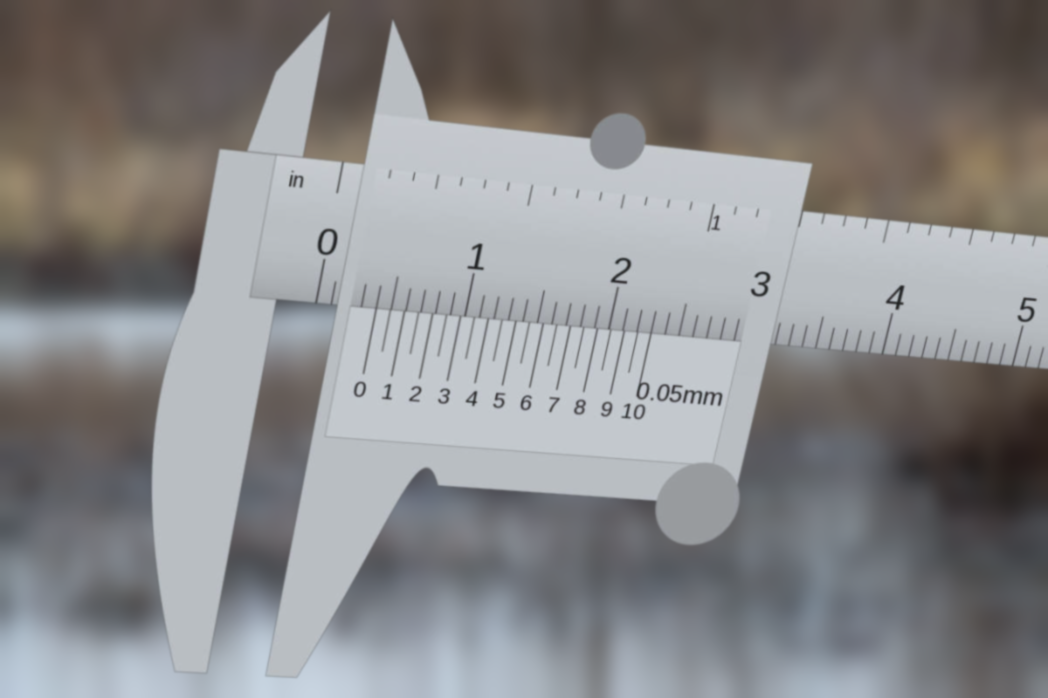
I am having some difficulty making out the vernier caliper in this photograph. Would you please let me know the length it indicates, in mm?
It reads 4.0 mm
